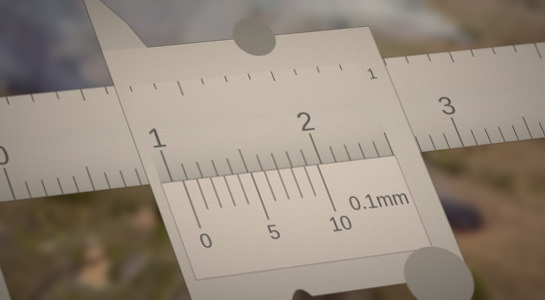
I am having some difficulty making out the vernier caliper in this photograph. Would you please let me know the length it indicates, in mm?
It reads 10.7 mm
